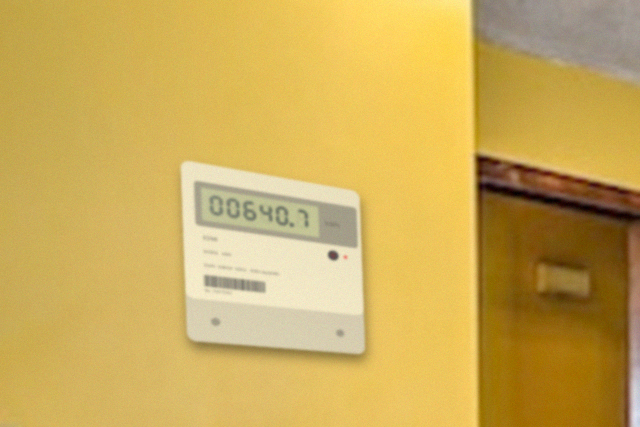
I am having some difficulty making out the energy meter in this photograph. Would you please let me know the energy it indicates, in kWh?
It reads 640.7 kWh
